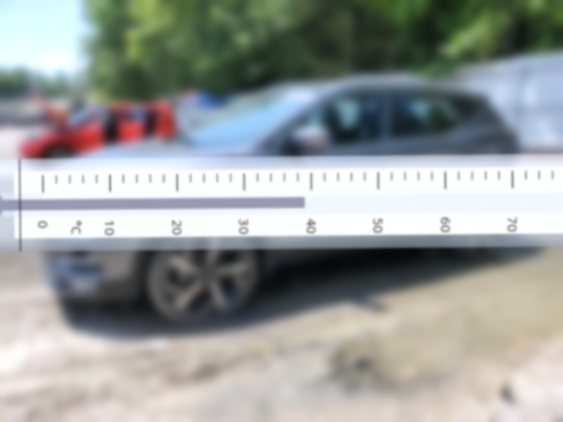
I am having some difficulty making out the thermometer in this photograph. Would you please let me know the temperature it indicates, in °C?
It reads 39 °C
